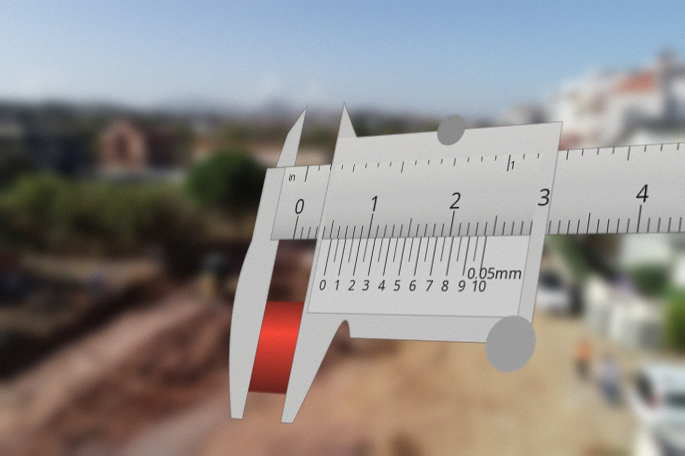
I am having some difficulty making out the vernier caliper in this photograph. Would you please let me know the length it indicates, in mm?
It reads 5.2 mm
